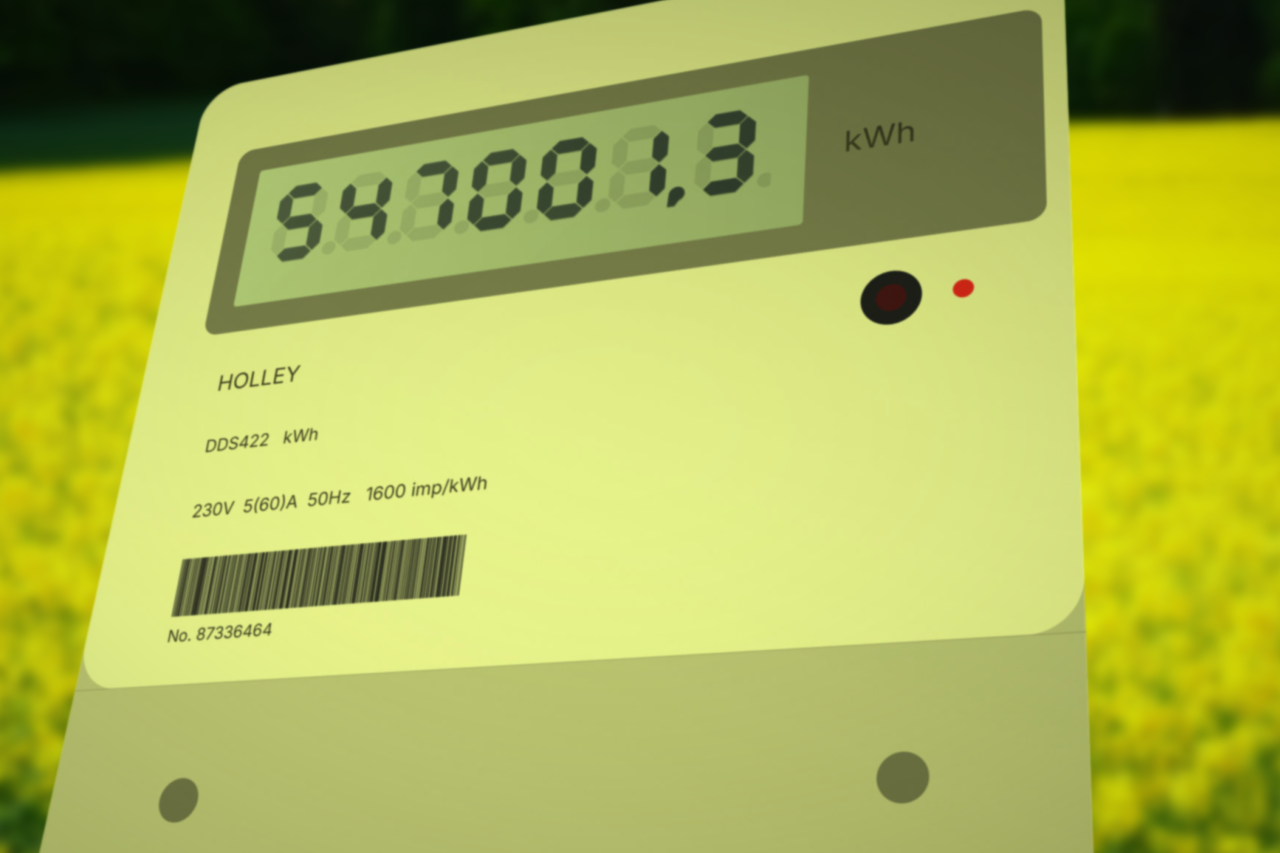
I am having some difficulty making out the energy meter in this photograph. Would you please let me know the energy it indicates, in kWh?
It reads 547001.3 kWh
